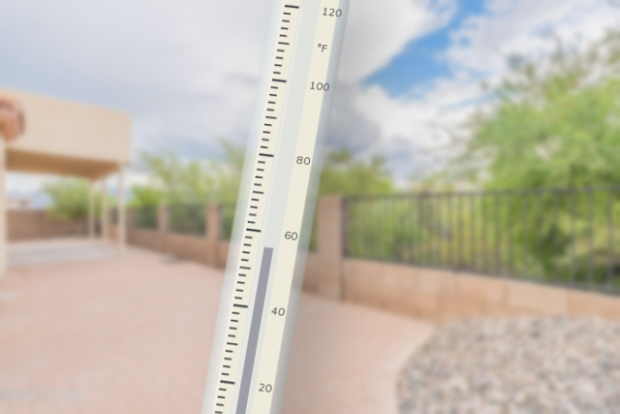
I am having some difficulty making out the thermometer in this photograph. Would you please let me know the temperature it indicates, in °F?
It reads 56 °F
